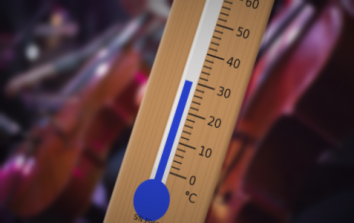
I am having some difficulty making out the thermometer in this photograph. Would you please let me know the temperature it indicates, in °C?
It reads 30 °C
